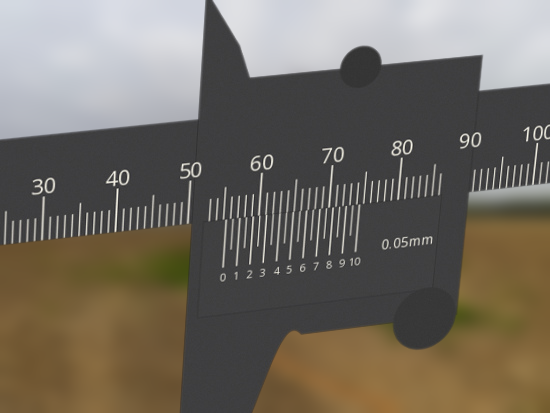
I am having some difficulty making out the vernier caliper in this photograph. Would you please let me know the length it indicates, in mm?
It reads 55.4 mm
